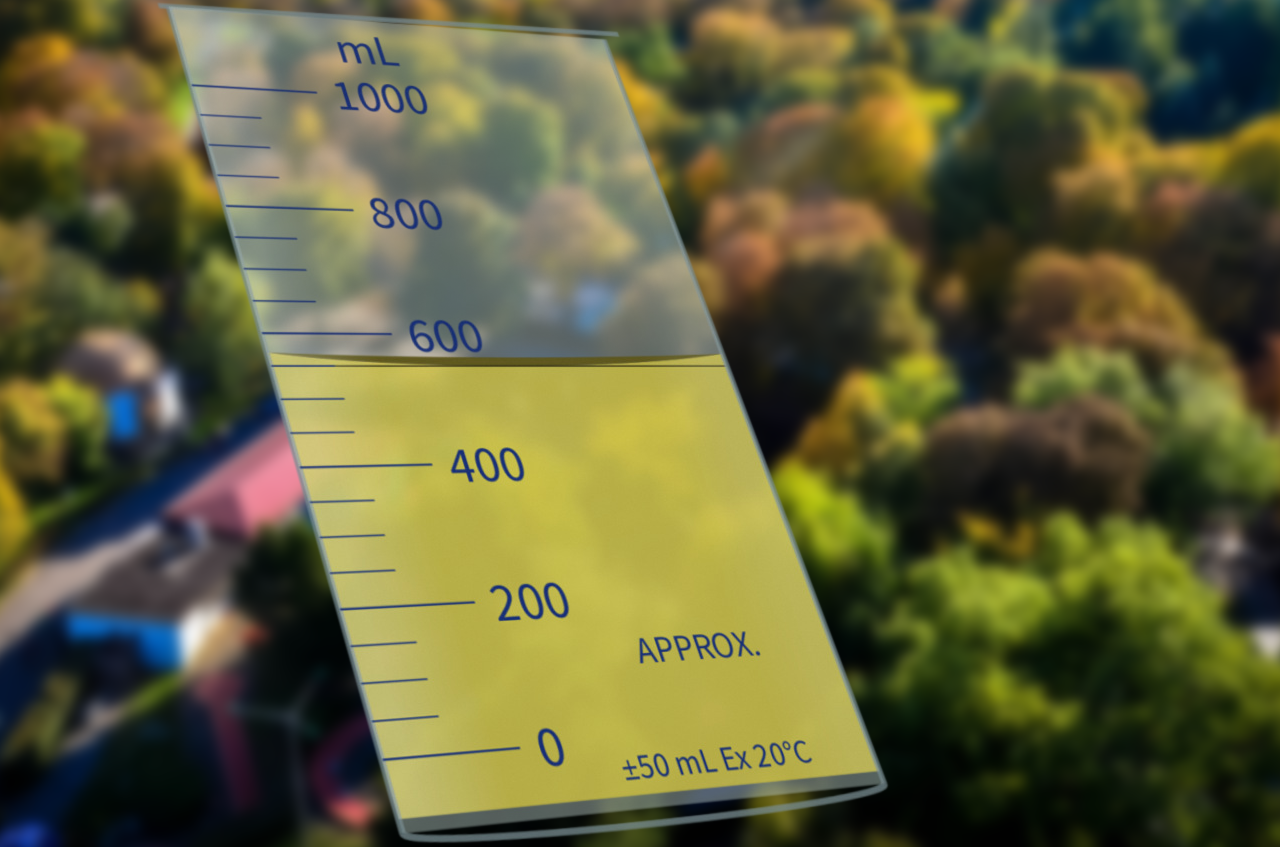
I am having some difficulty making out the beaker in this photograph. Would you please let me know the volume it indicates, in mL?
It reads 550 mL
